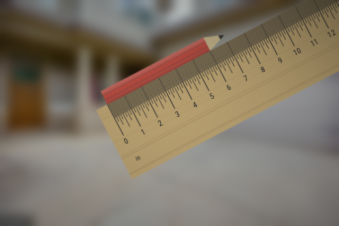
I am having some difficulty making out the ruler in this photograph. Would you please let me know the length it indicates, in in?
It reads 7 in
